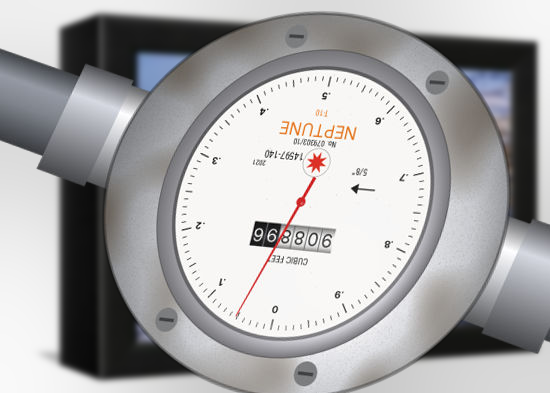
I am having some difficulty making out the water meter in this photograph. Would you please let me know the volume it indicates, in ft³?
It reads 908896.05 ft³
